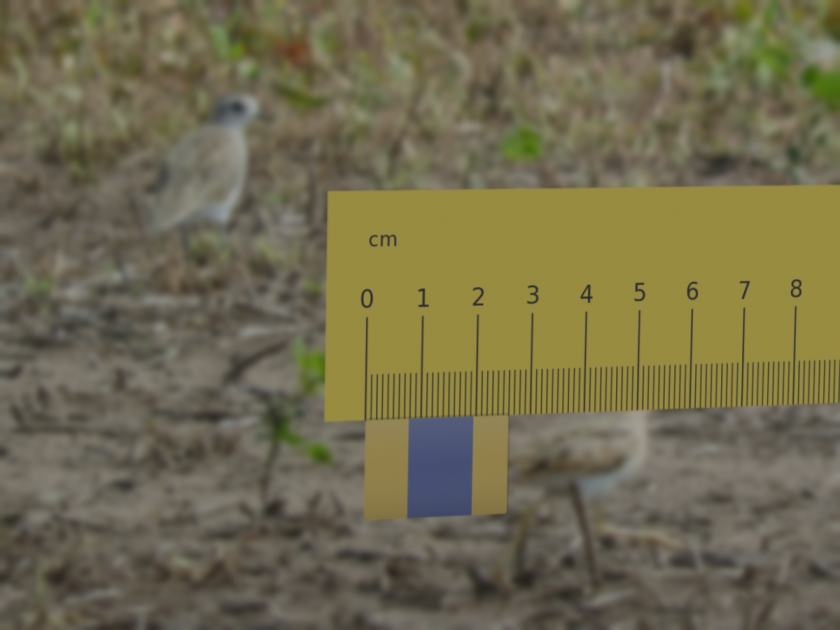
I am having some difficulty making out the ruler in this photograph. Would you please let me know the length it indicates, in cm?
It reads 2.6 cm
